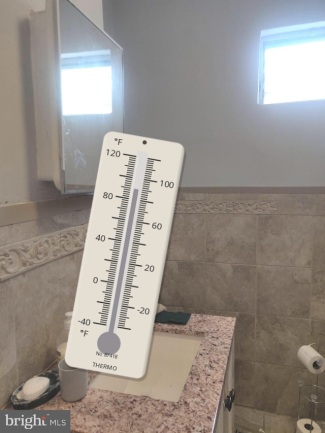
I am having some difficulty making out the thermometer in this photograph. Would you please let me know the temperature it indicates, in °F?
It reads 90 °F
